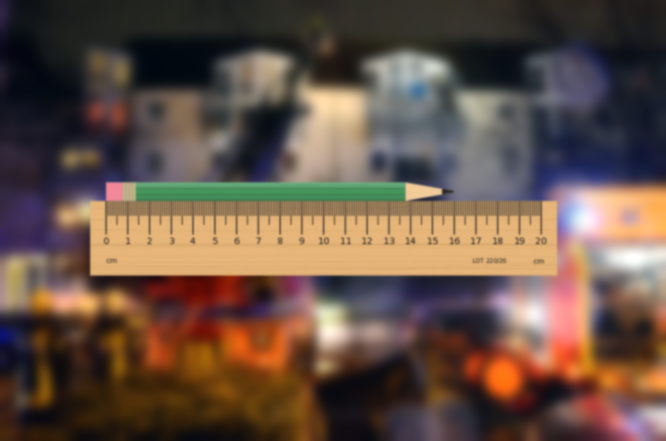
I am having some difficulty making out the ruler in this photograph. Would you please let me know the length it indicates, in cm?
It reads 16 cm
